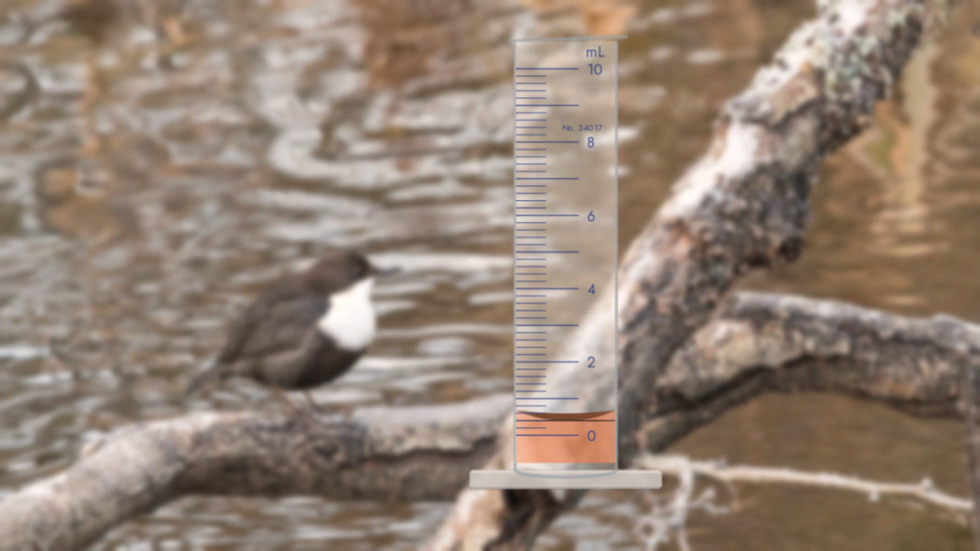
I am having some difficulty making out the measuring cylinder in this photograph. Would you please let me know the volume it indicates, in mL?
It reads 0.4 mL
